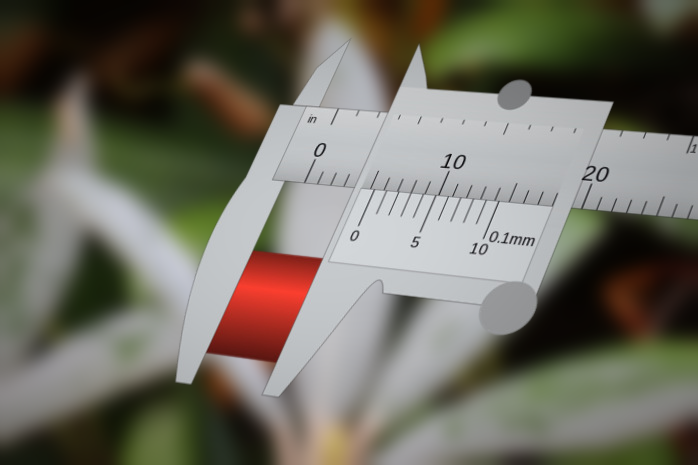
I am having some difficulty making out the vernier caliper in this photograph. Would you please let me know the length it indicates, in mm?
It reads 5.3 mm
